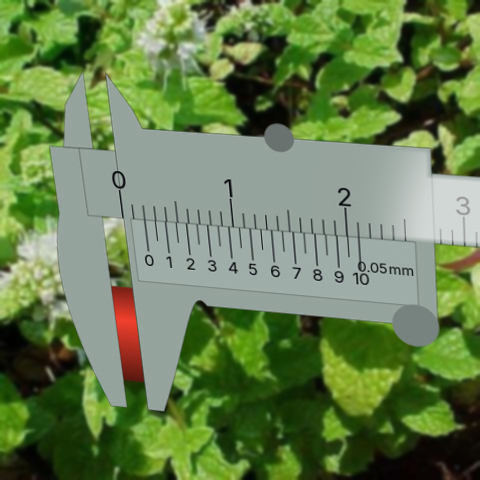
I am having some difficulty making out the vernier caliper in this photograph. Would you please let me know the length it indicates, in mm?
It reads 2.0 mm
